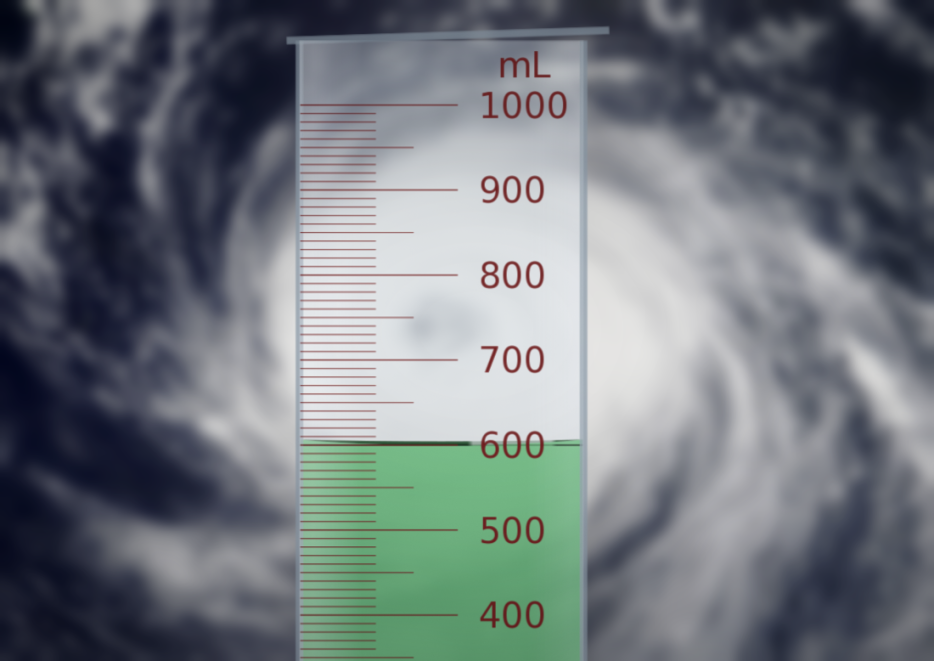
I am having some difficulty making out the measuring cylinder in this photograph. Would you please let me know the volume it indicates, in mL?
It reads 600 mL
